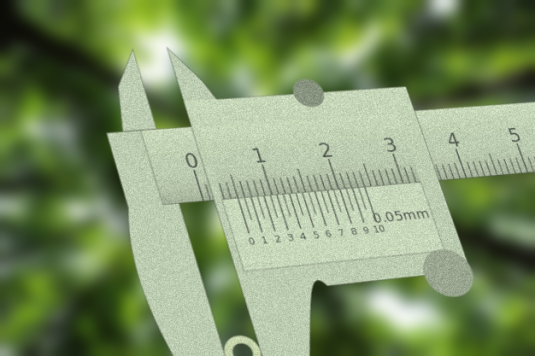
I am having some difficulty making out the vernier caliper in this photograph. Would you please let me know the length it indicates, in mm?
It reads 5.0 mm
